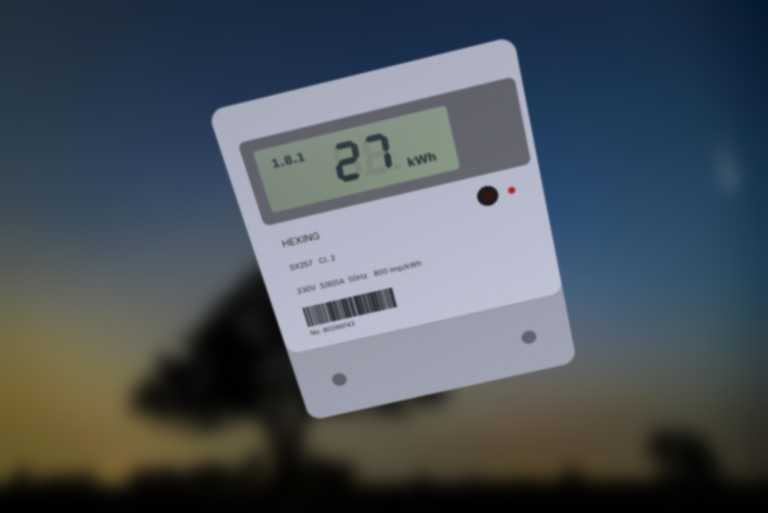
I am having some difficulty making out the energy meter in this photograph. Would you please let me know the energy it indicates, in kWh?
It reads 27 kWh
